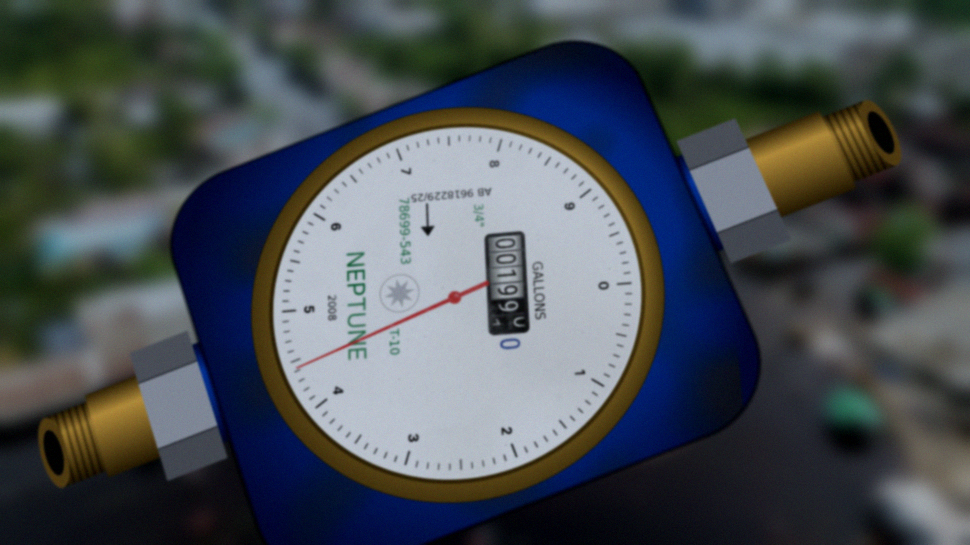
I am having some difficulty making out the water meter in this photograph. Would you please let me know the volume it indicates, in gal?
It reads 19904.4 gal
